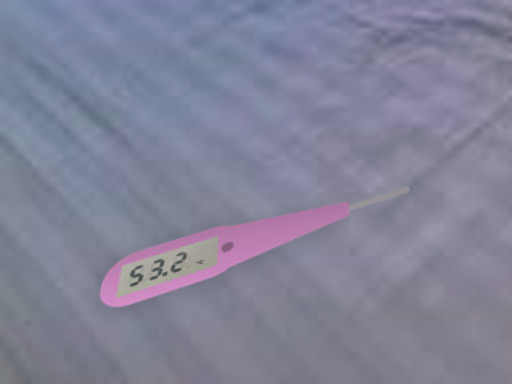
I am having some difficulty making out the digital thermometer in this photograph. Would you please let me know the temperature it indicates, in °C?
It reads 53.2 °C
